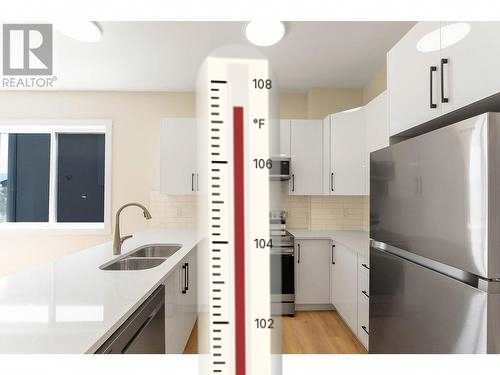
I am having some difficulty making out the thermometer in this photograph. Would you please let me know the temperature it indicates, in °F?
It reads 107.4 °F
